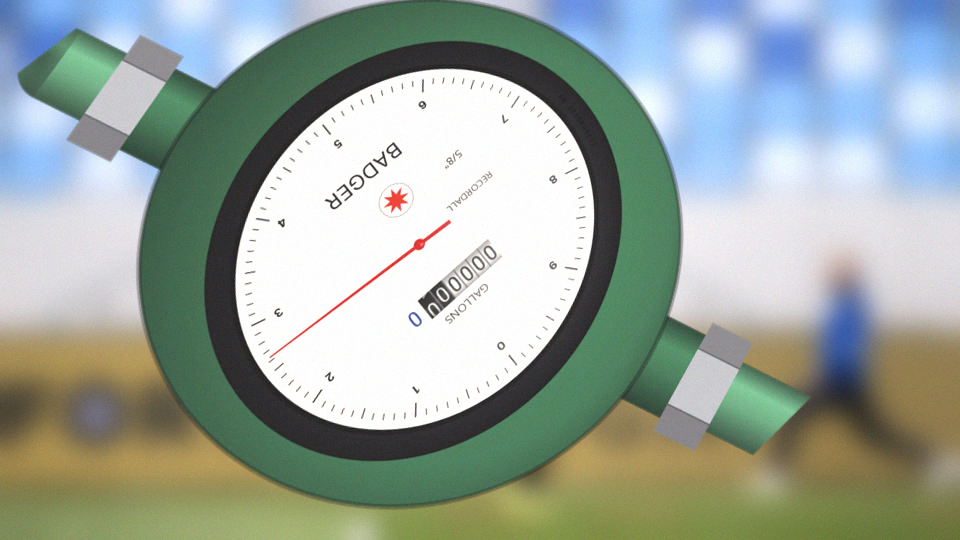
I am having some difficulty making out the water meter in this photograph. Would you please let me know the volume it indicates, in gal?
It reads 2.6 gal
